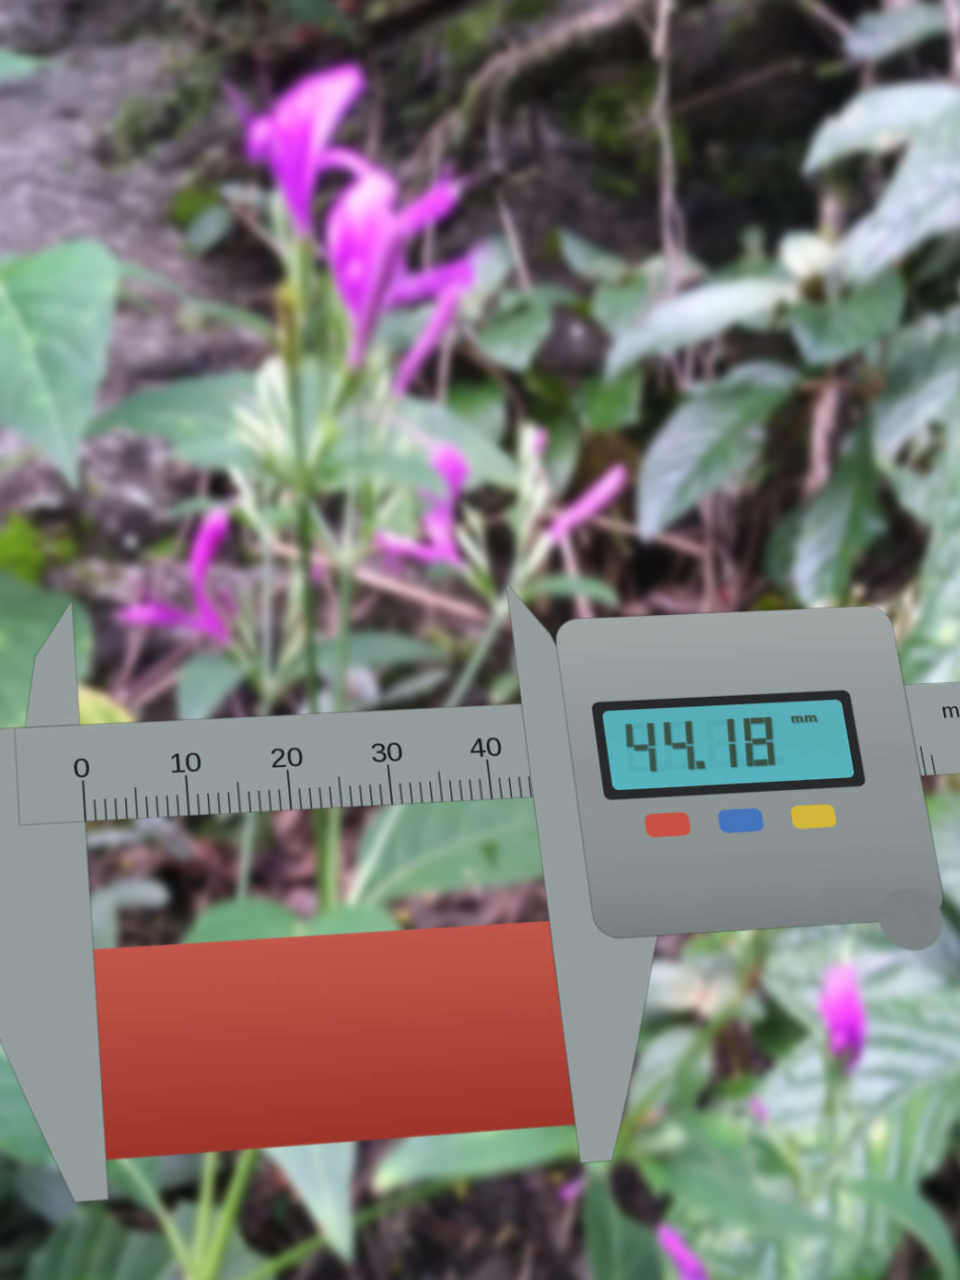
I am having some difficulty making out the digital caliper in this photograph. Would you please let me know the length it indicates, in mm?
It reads 44.18 mm
